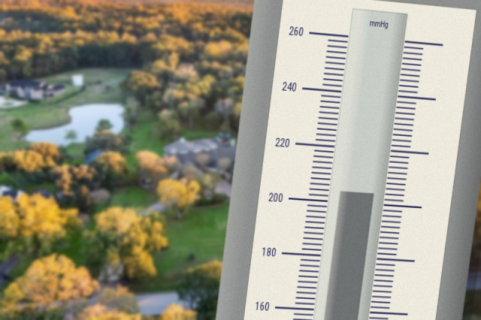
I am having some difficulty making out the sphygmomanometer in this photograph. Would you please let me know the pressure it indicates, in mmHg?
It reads 204 mmHg
